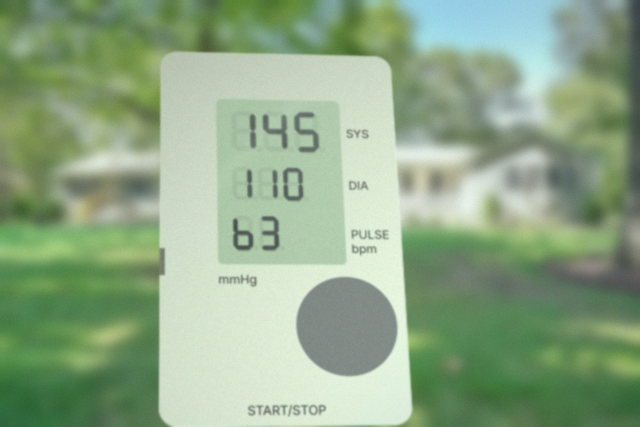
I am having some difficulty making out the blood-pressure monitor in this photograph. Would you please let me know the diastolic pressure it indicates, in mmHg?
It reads 110 mmHg
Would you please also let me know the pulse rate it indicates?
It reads 63 bpm
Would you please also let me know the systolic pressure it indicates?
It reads 145 mmHg
